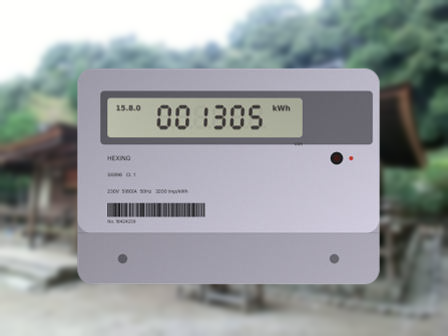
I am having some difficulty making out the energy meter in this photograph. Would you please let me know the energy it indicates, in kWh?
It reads 1305 kWh
